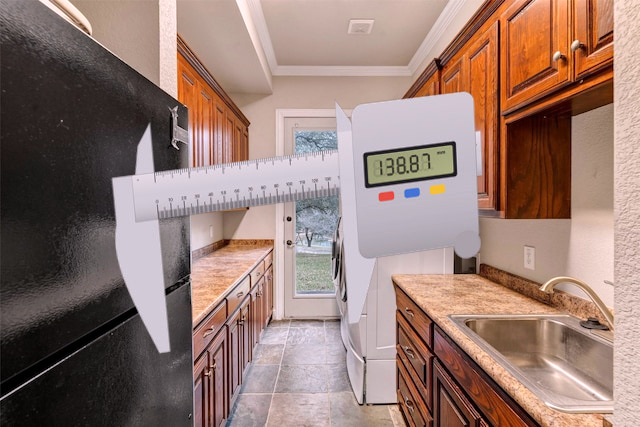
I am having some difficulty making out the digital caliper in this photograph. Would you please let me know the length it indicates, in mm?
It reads 138.87 mm
